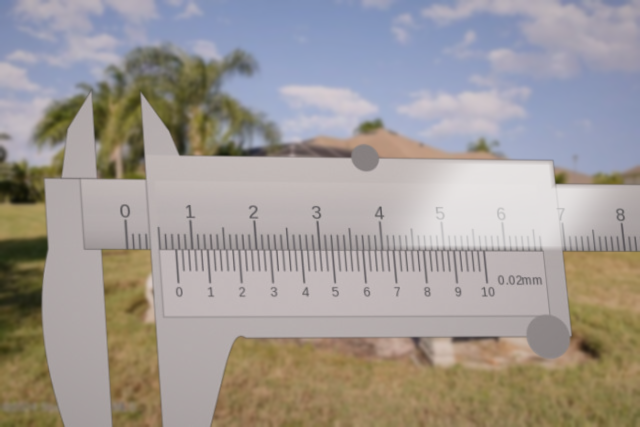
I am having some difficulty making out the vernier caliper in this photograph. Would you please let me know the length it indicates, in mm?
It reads 7.5 mm
